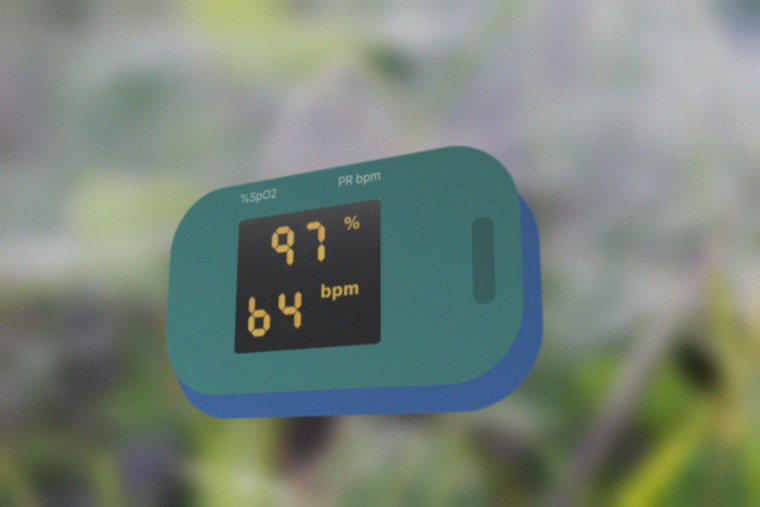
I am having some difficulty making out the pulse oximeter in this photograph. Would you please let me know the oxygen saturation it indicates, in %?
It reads 97 %
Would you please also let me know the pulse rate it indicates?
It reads 64 bpm
